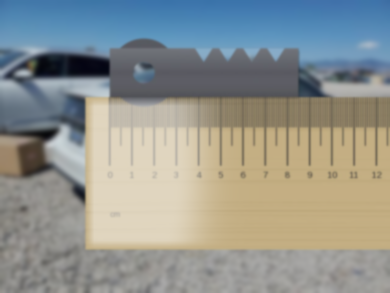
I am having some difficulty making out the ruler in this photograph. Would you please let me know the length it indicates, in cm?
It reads 8.5 cm
